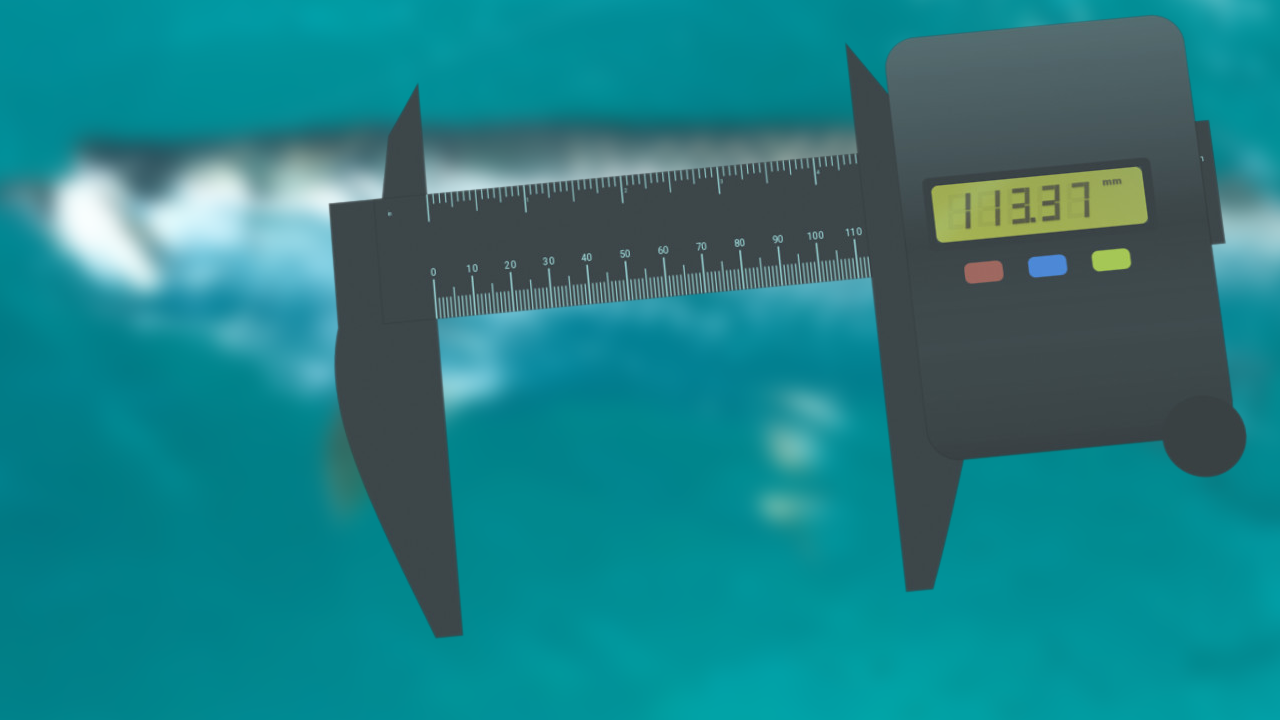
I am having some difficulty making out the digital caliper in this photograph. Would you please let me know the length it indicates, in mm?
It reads 113.37 mm
